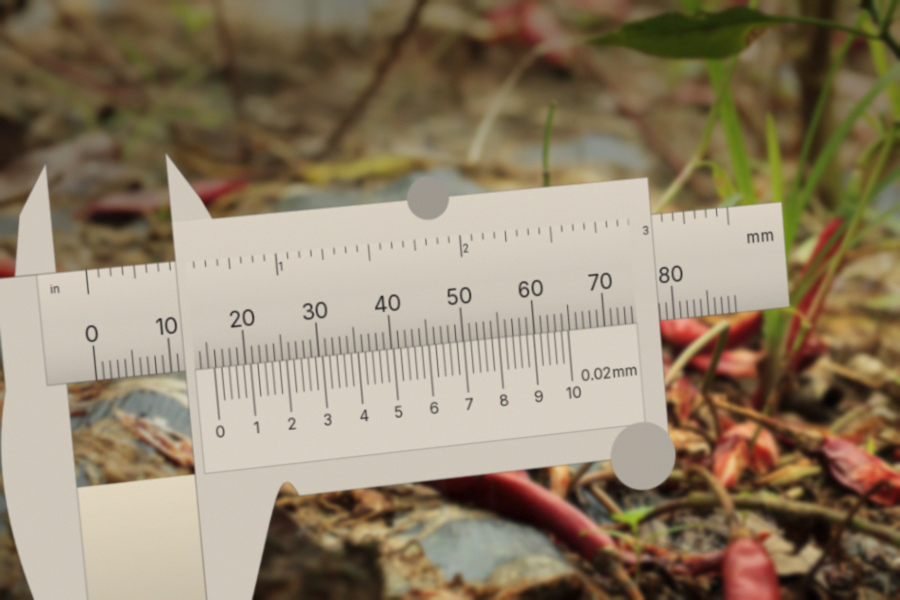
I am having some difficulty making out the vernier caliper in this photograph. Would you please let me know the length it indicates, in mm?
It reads 15.8 mm
